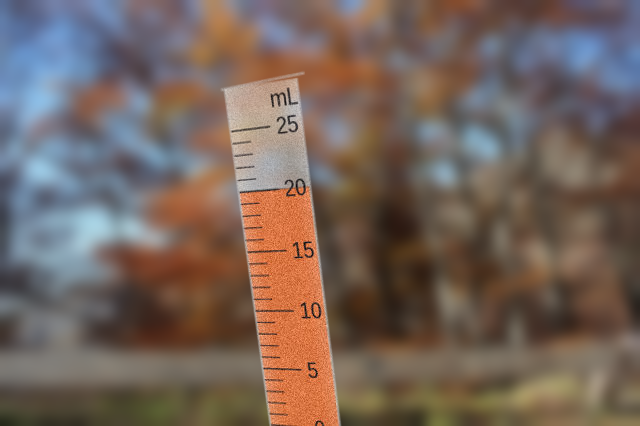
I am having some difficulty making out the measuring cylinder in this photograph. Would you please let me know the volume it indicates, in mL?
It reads 20 mL
